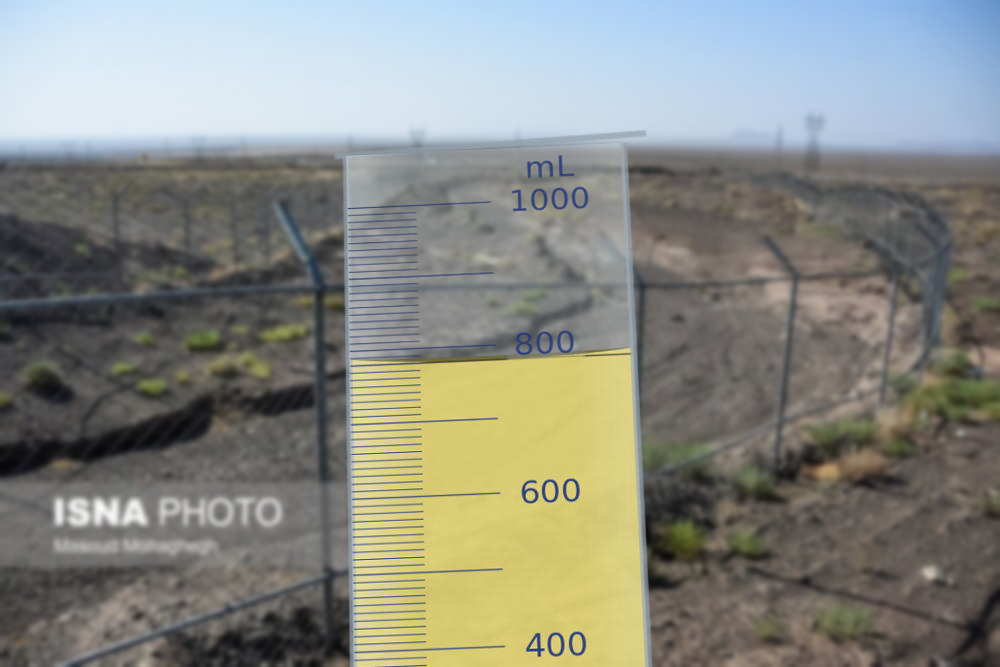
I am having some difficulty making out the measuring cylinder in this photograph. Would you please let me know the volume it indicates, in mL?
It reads 780 mL
